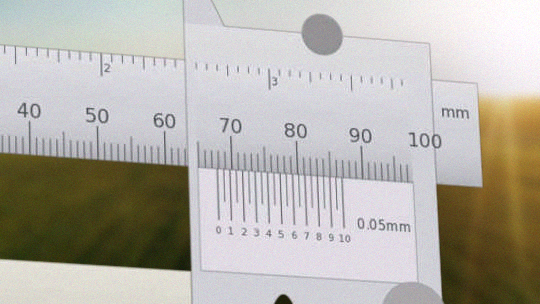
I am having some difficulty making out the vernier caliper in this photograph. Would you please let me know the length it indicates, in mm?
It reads 67.8 mm
